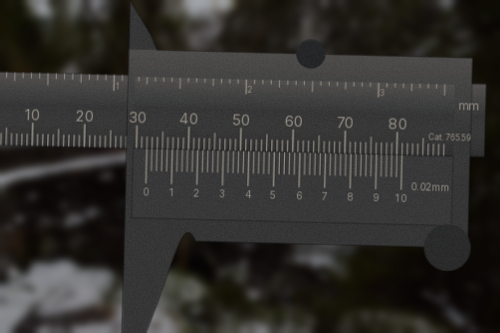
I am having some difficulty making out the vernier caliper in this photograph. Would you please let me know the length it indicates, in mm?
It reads 32.0 mm
